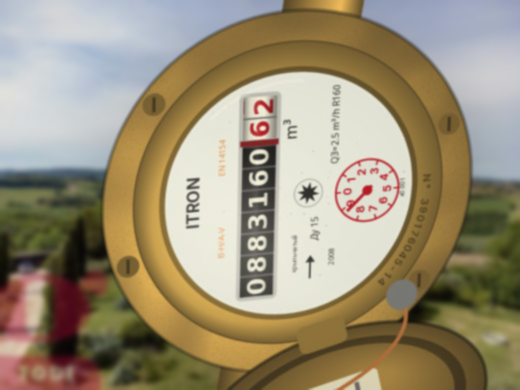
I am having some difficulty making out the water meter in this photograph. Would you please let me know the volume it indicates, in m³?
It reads 883160.618 m³
